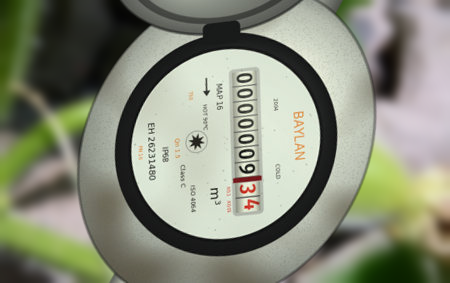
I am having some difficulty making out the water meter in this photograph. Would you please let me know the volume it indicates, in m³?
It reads 9.34 m³
